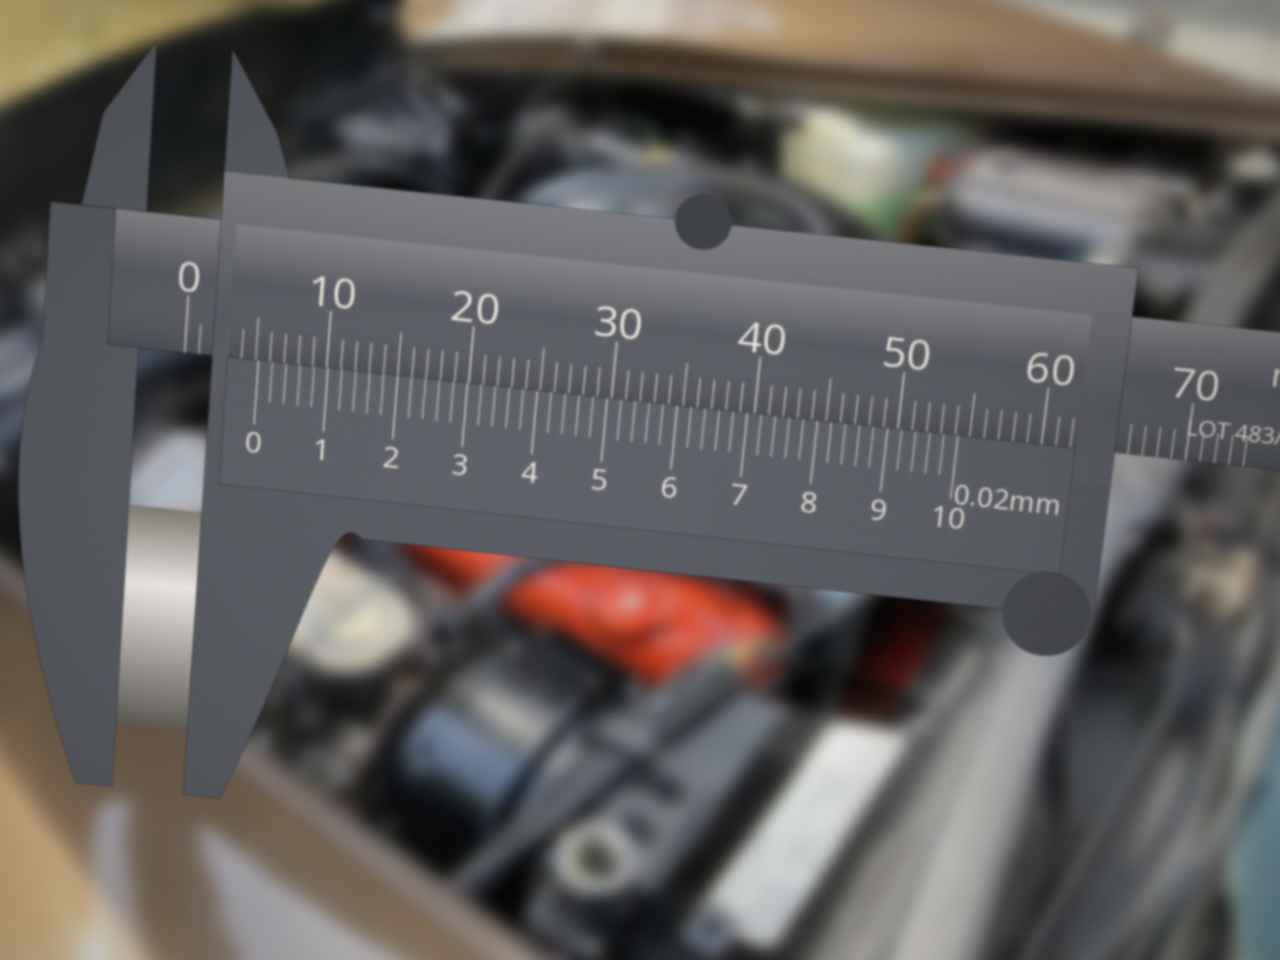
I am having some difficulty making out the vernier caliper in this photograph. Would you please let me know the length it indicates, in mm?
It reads 5.2 mm
